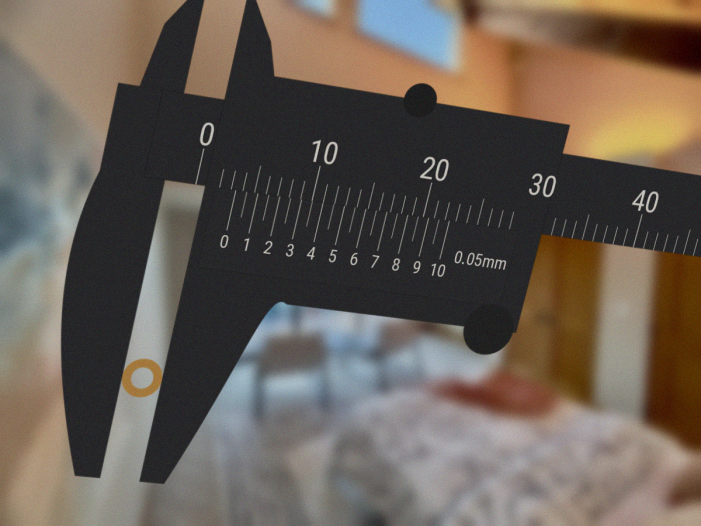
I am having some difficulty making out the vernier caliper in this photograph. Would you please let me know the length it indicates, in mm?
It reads 3.4 mm
